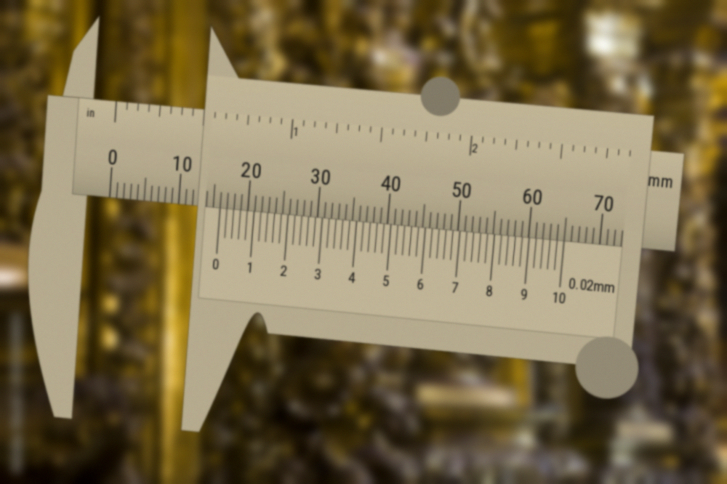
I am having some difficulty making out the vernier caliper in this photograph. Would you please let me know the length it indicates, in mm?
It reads 16.0 mm
